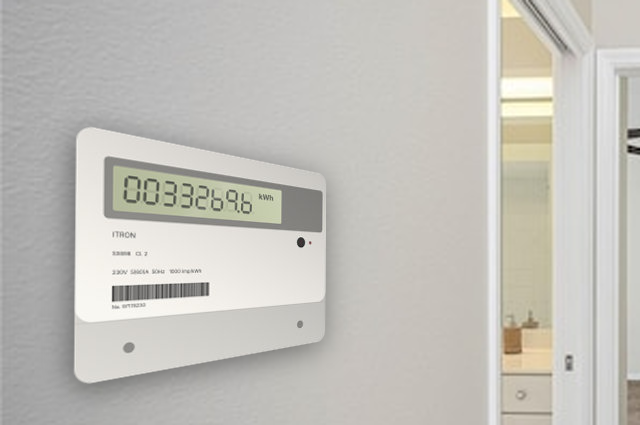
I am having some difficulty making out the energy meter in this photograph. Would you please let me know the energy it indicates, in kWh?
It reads 33269.6 kWh
